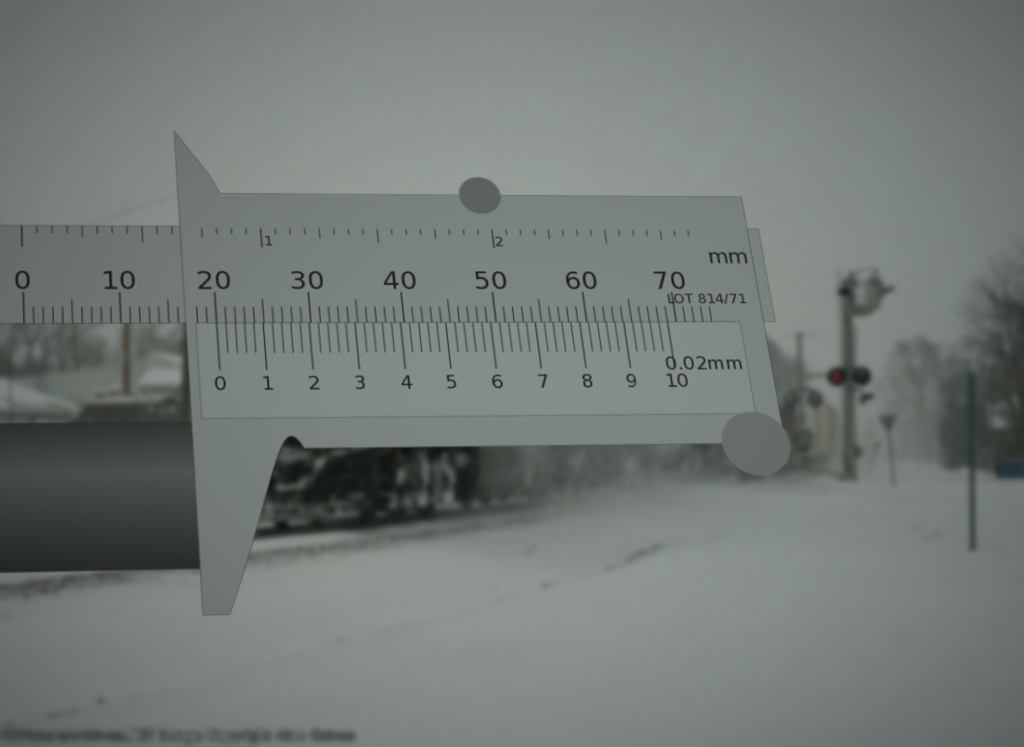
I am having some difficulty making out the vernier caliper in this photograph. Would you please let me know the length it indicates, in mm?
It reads 20.0 mm
